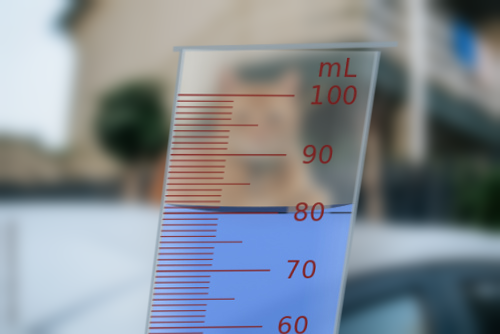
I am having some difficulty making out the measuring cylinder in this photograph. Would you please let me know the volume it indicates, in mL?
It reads 80 mL
